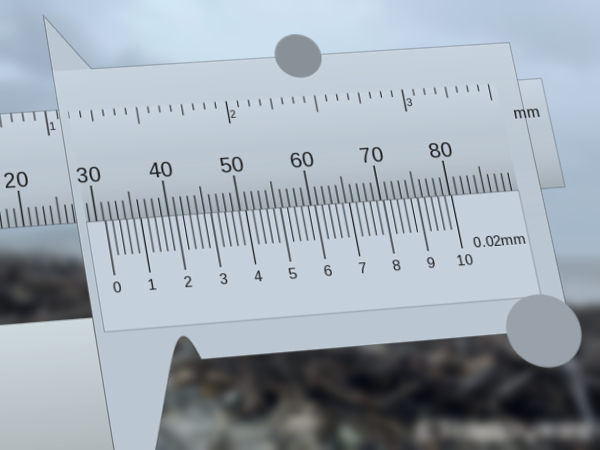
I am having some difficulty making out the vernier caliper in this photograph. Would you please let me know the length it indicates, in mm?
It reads 31.2 mm
